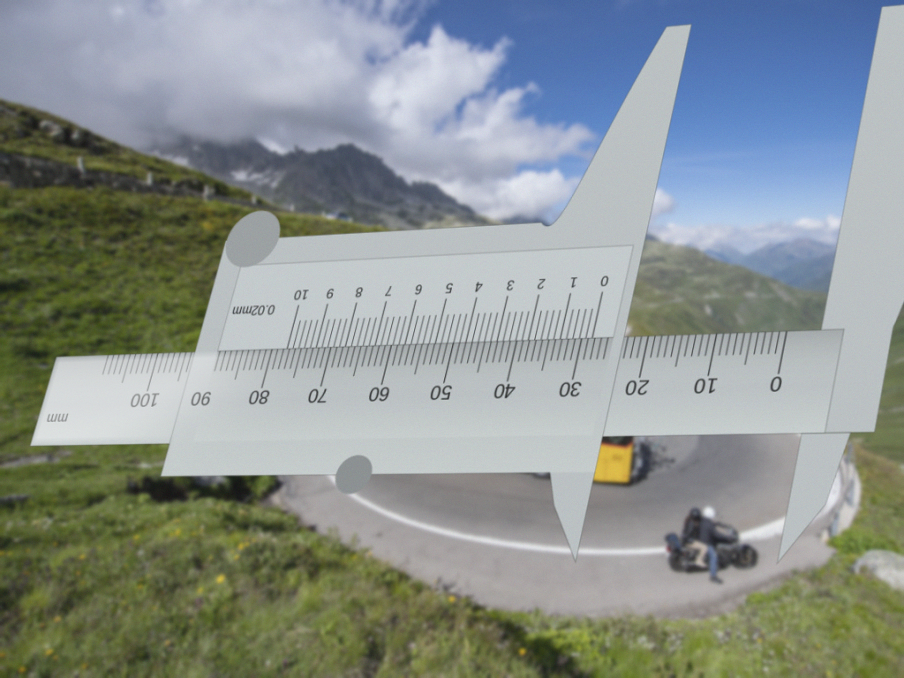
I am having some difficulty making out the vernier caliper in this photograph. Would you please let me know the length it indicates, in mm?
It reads 28.4 mm
